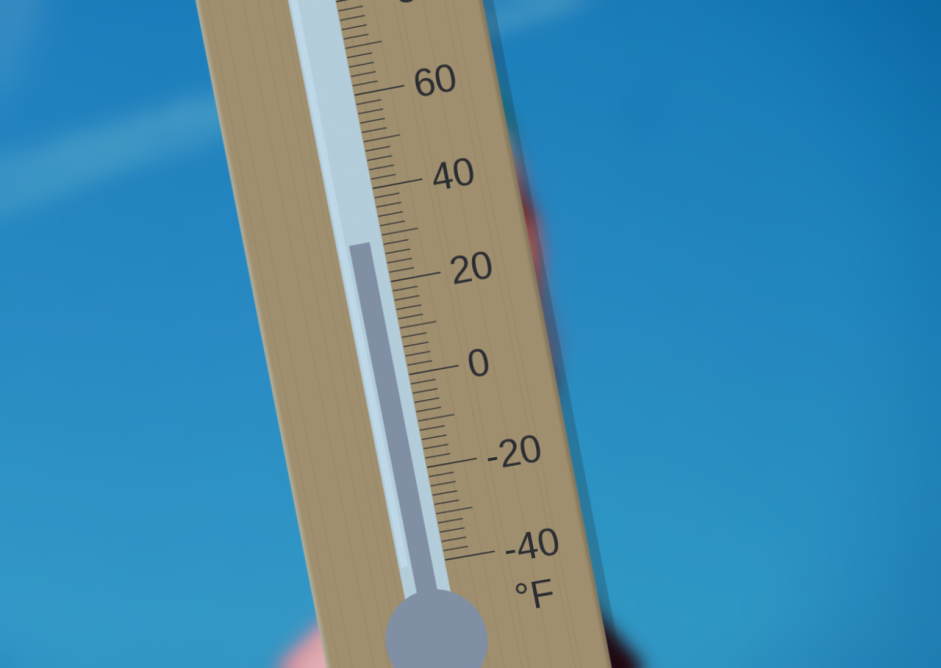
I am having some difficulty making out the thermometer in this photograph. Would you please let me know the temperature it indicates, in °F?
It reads 29 °F
